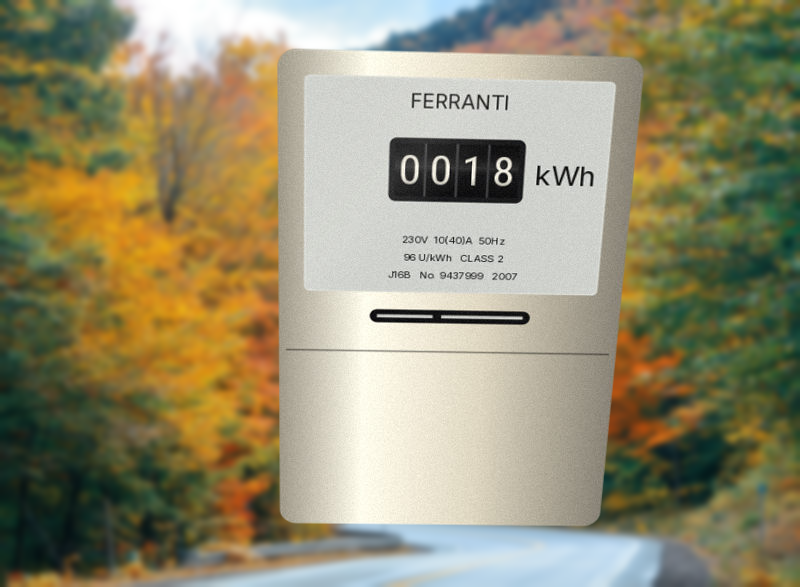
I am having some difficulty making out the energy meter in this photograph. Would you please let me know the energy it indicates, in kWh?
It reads 18 kWh
